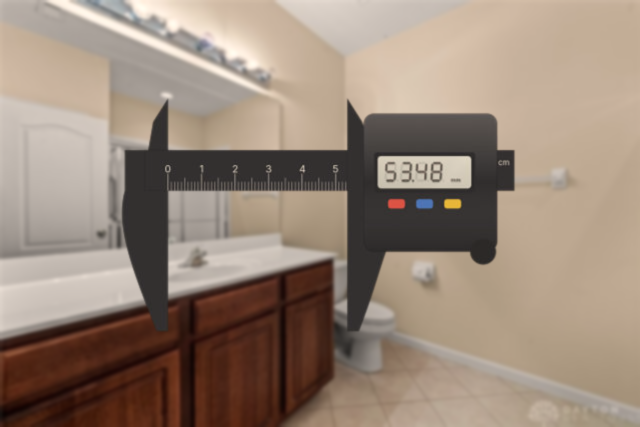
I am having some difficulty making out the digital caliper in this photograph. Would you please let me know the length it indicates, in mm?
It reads 53.48 mm
